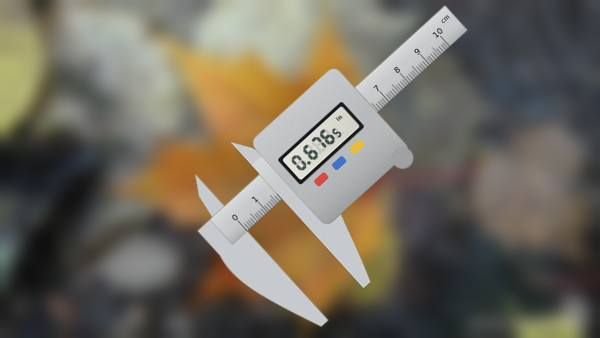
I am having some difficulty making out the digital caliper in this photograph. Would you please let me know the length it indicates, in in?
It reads 0.6765 in
